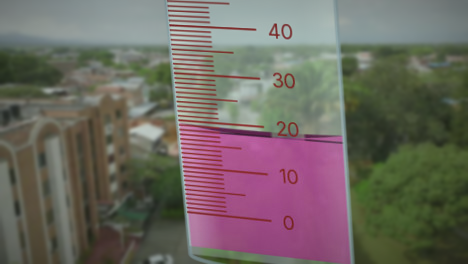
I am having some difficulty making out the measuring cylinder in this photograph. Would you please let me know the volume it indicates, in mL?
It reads 18 mL
